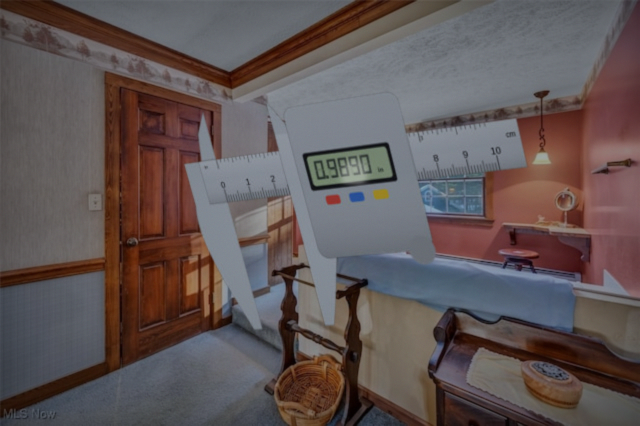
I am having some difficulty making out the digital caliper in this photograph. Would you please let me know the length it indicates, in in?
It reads 0.9890 in
